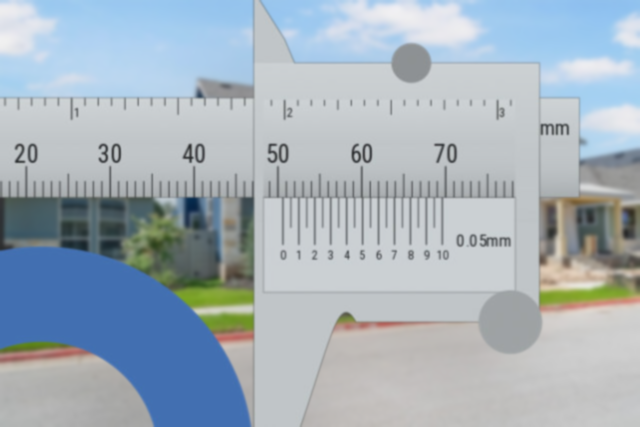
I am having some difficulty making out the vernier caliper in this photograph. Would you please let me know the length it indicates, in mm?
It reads 50.6 mm
